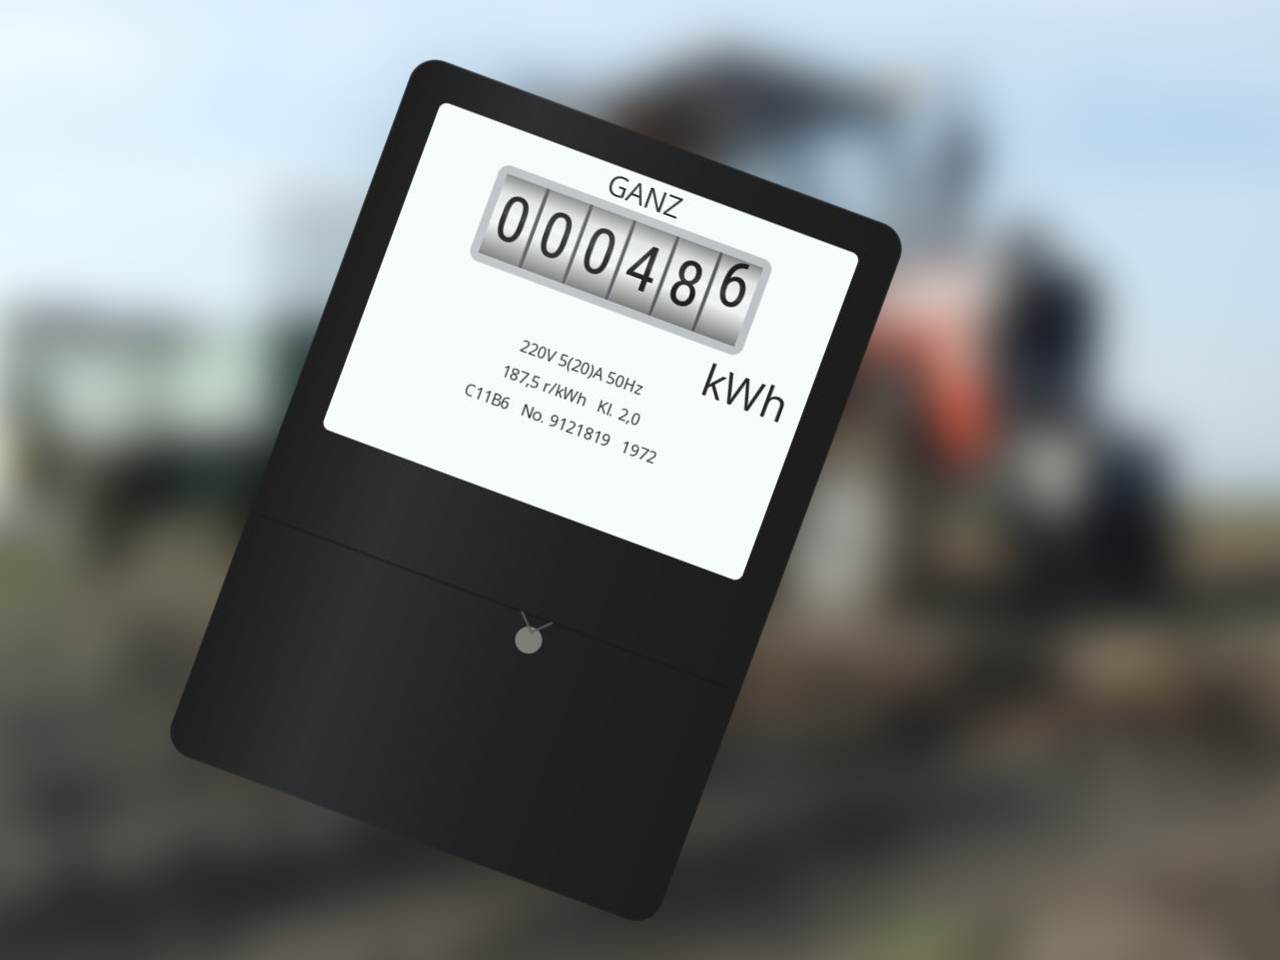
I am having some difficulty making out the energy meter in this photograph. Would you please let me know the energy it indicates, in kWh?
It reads 486 kWh
